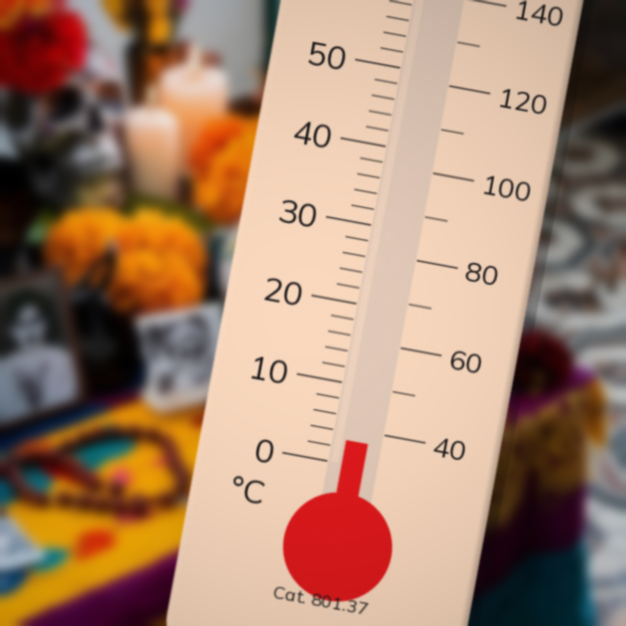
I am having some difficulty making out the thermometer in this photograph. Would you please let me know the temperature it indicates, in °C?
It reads 3 °C
